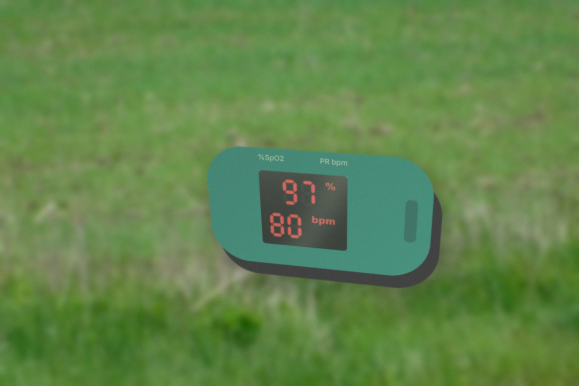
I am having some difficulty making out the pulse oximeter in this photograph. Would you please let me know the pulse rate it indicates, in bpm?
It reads 80 bpm
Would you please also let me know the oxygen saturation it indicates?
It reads 97 %
